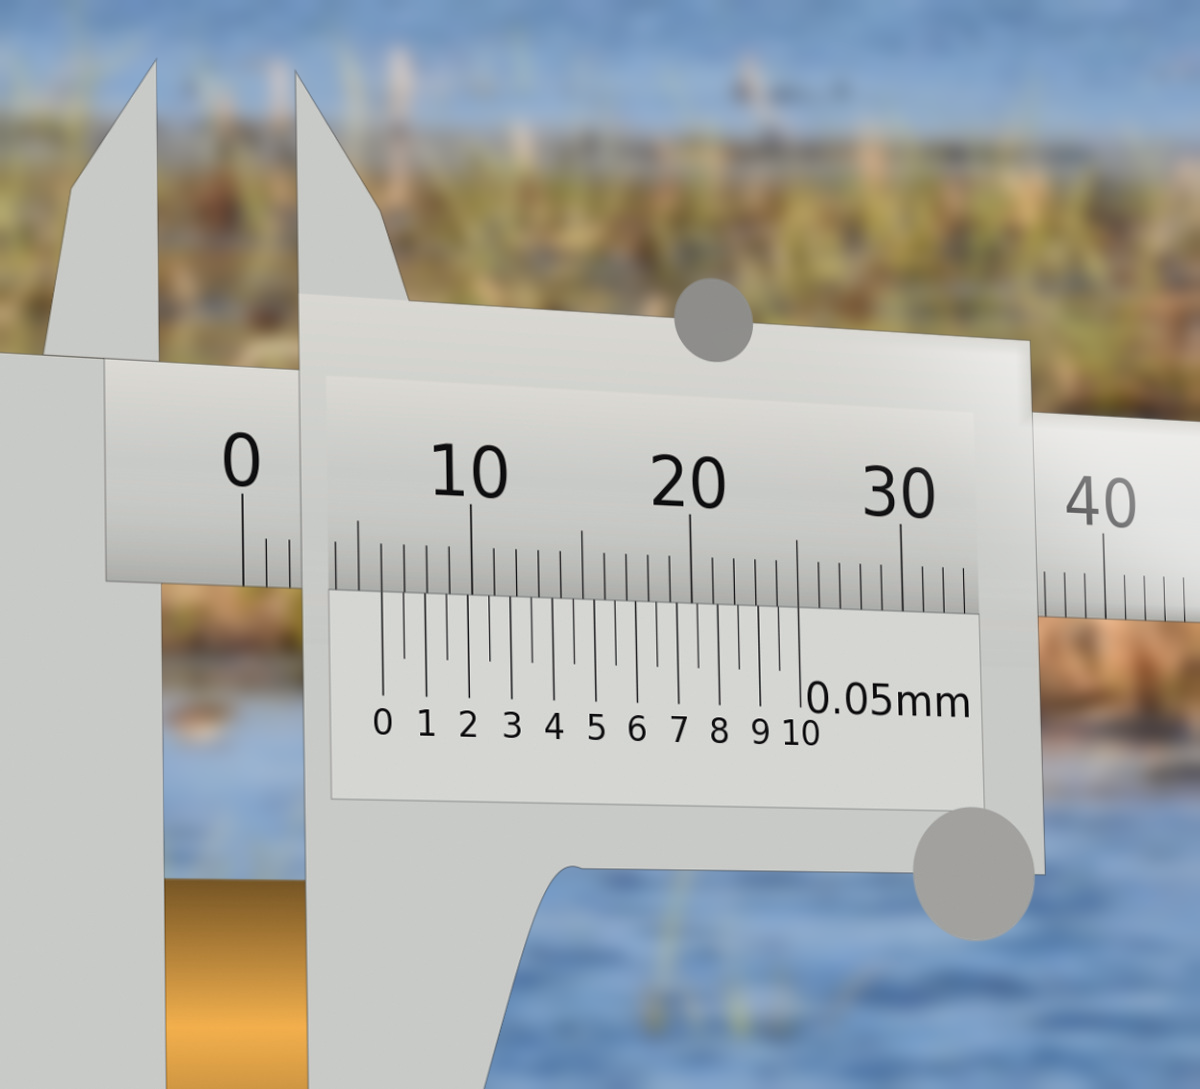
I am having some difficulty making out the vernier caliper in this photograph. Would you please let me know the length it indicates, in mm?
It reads 6.0 mm
